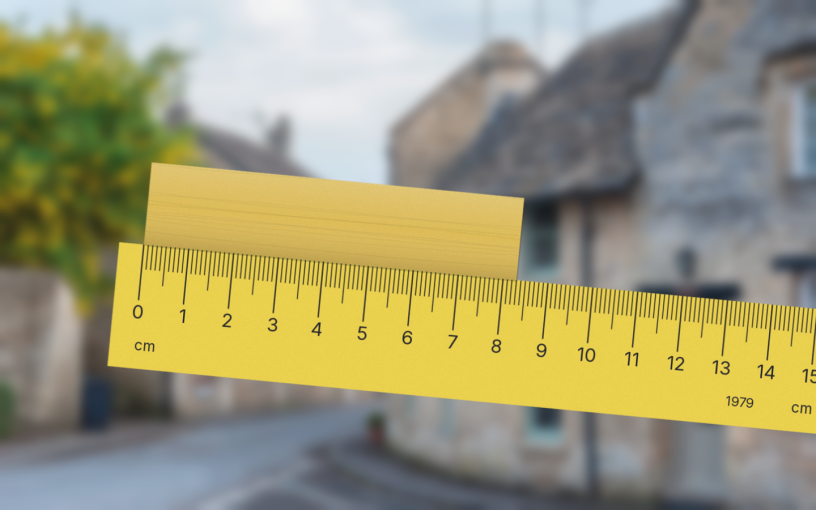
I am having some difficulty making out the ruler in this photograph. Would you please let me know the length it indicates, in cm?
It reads 8.3 cm
